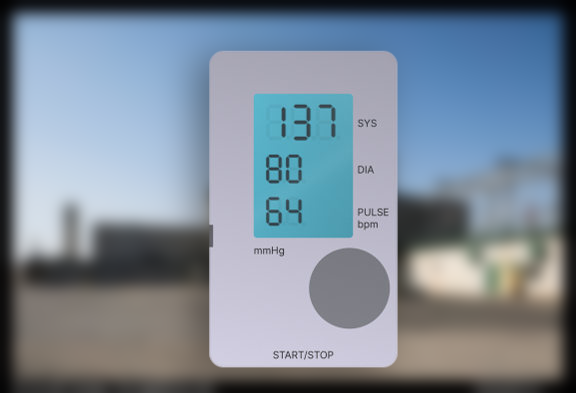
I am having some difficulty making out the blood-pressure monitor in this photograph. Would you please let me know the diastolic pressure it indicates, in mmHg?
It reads 80 mmHg
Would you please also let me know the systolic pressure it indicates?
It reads 137 mmHg
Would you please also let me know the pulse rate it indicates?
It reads 64 bpm
